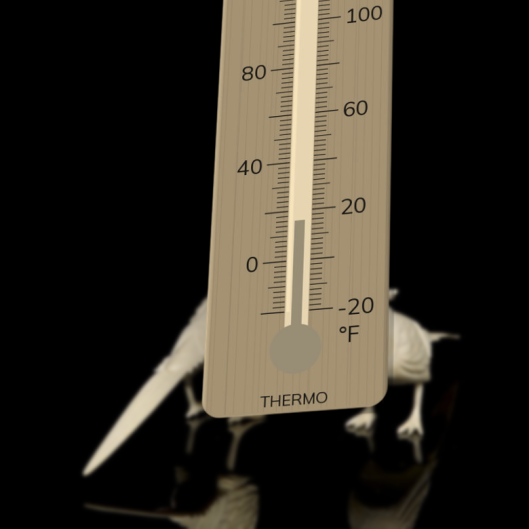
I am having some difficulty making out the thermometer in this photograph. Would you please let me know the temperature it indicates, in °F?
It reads 16 °F
